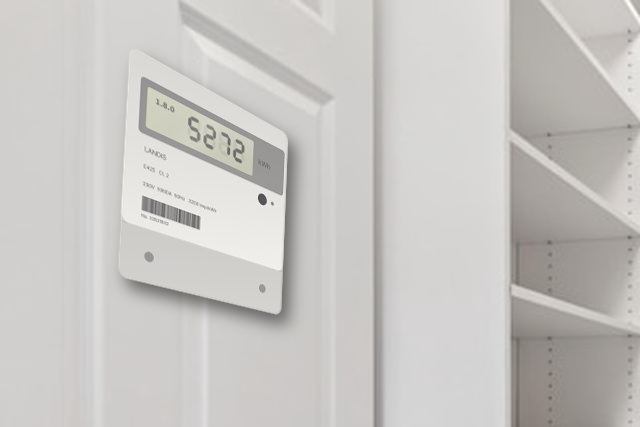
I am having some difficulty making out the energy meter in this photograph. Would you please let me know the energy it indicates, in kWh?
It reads 5272 kWh
